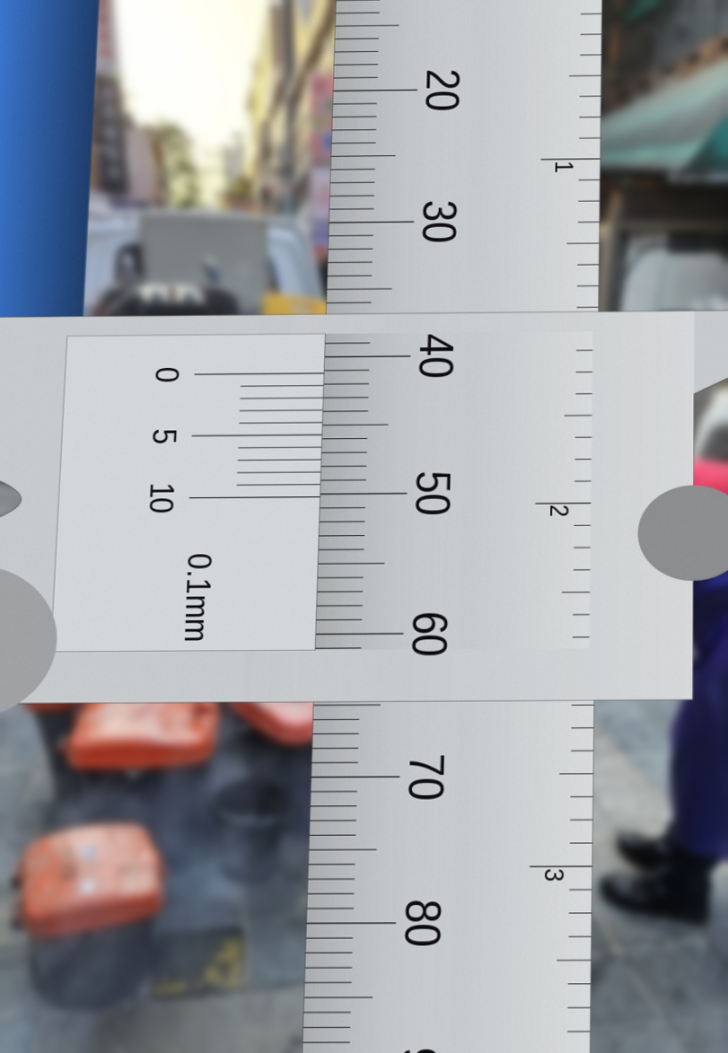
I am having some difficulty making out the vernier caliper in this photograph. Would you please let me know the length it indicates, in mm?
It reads 41.2 mm
